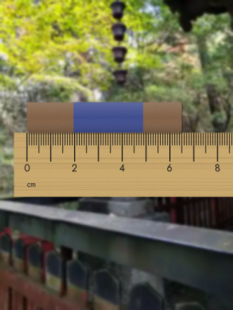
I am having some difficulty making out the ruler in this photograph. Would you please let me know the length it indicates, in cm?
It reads 6.5 cm
